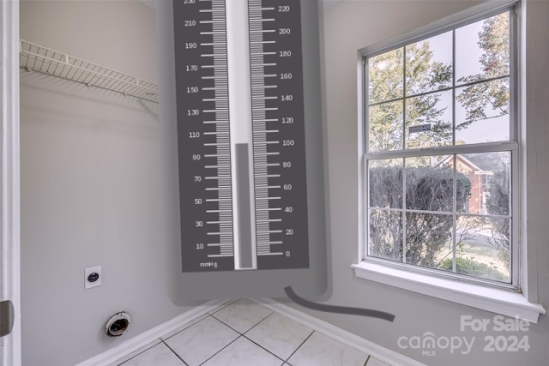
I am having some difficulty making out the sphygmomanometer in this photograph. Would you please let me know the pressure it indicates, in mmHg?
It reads 100 mmHg
